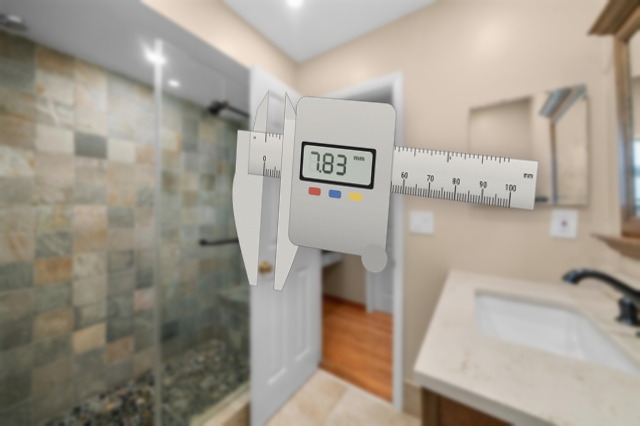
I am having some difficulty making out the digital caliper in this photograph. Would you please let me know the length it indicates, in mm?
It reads 7.83 mm
